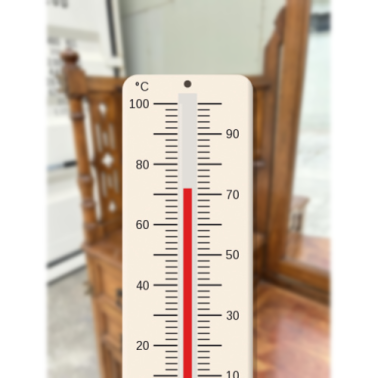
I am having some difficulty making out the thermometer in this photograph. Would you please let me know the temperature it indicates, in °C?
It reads 72 °C
